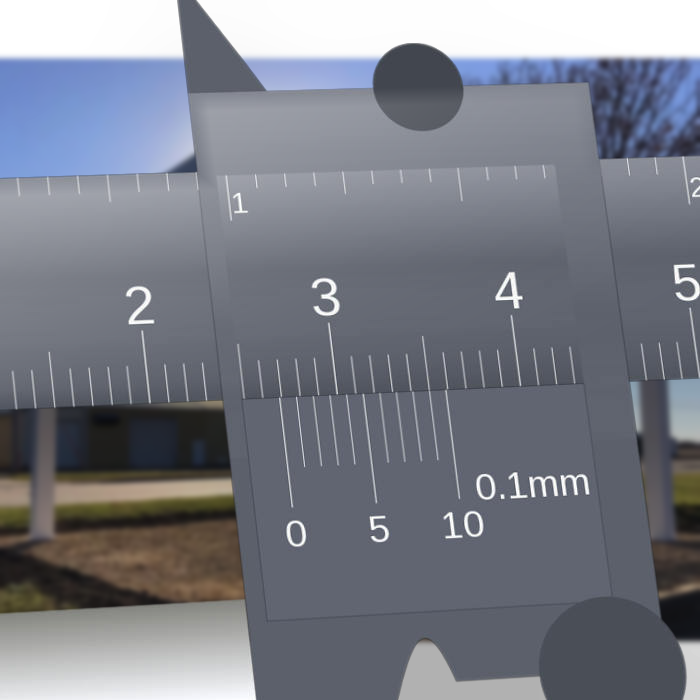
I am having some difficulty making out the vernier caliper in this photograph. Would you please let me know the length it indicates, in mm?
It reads 26.9 mm
